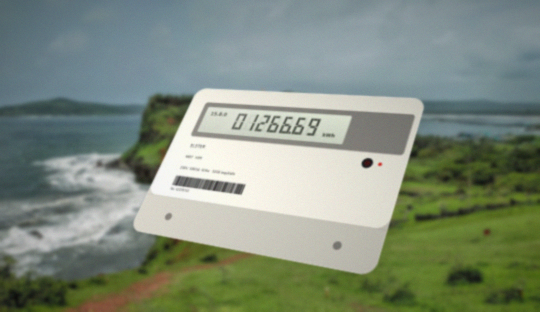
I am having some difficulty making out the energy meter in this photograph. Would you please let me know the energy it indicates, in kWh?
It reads 1266.69 kWh
